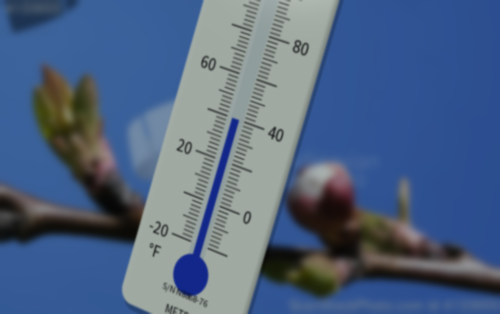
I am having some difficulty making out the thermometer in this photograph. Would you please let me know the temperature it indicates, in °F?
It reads 40 °F
